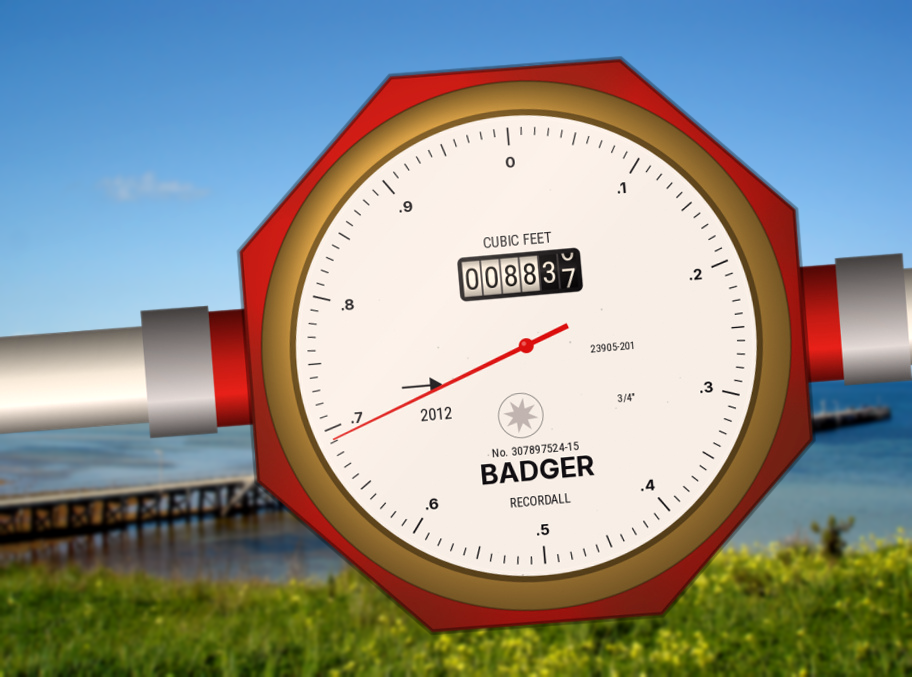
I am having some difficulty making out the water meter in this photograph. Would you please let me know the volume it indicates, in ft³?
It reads 8836.69 ft³
